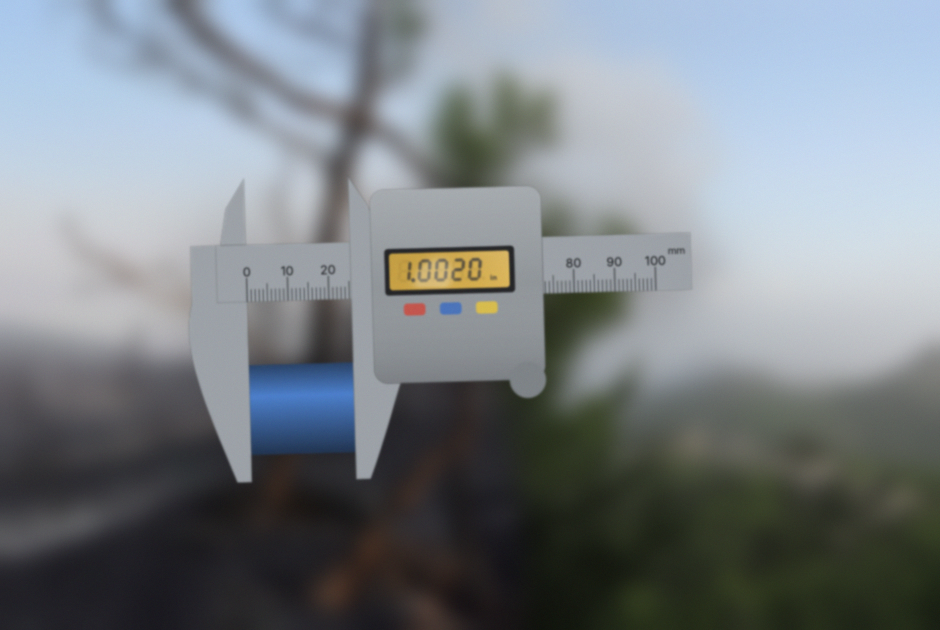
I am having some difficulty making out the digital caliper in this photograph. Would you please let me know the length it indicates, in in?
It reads 1.0020 in
